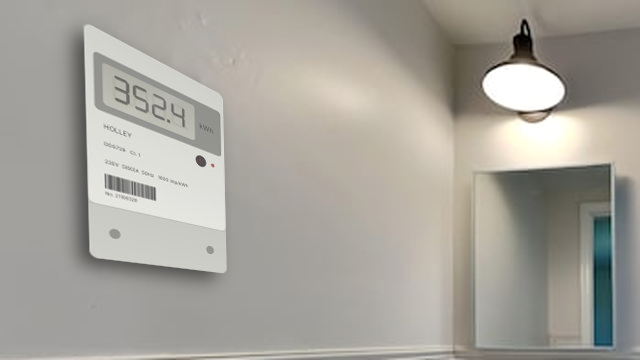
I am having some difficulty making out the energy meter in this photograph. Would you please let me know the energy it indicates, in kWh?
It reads 352.4 kWh
